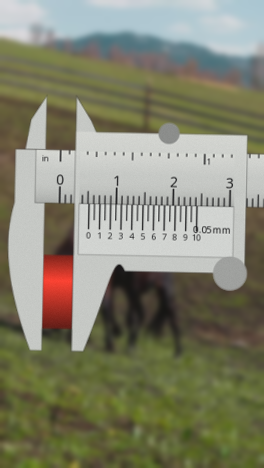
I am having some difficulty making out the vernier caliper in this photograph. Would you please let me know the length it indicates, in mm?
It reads 5.2 mm
